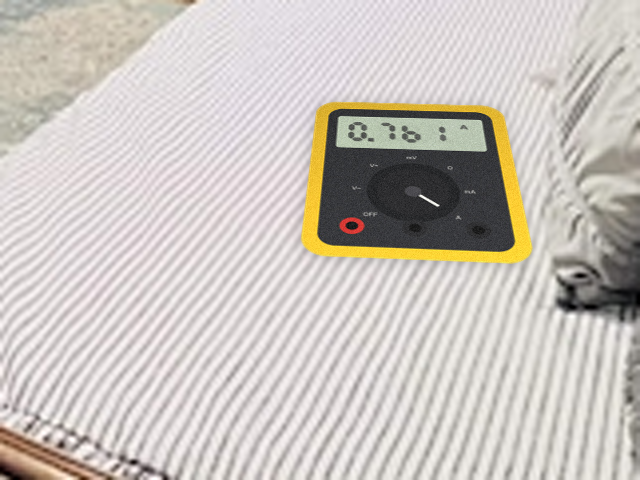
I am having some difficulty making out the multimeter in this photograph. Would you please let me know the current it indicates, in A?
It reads 0.761 A
